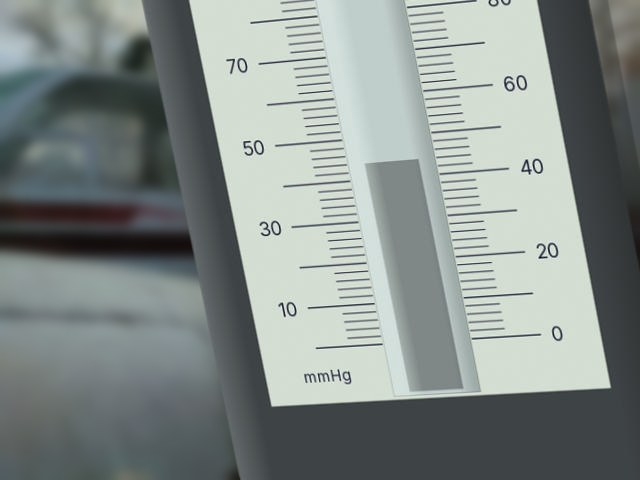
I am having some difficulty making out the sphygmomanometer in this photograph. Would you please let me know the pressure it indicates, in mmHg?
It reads 44 mmHg
